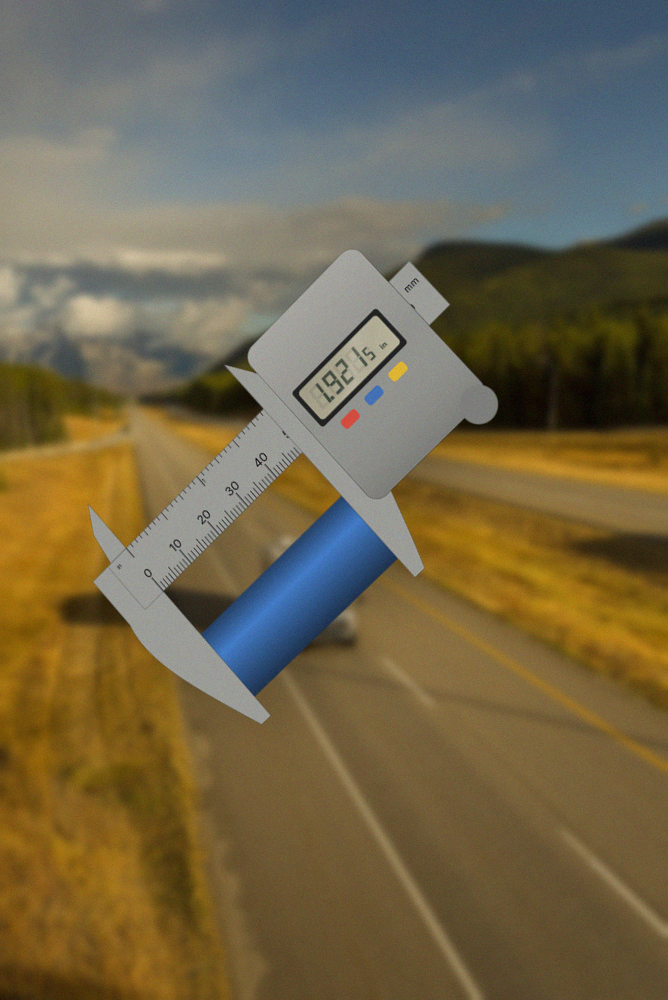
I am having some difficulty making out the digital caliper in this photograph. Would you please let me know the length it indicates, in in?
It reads 1.9215 in
